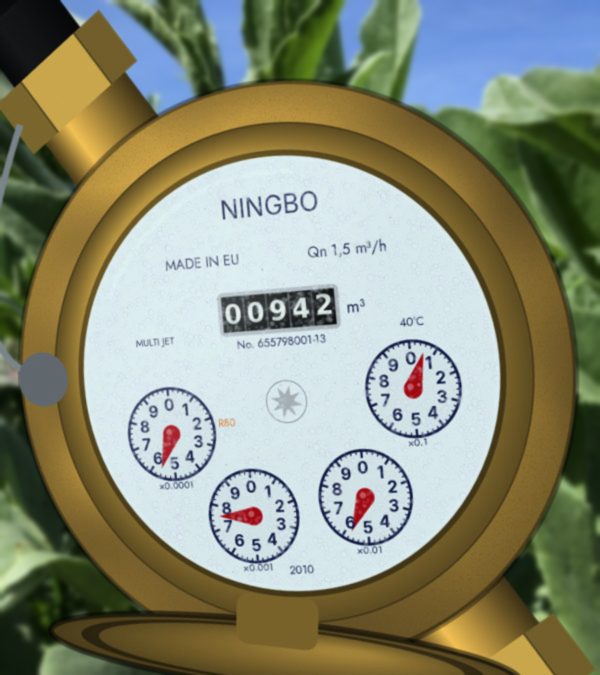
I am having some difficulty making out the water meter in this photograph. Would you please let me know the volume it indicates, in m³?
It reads 942.0575 m³
